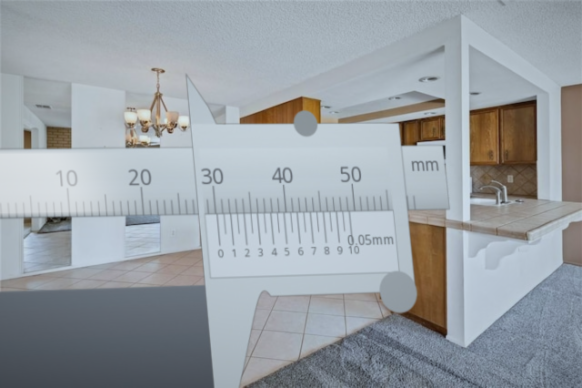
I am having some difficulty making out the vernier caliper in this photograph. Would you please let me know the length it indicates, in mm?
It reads 30.2 mm
